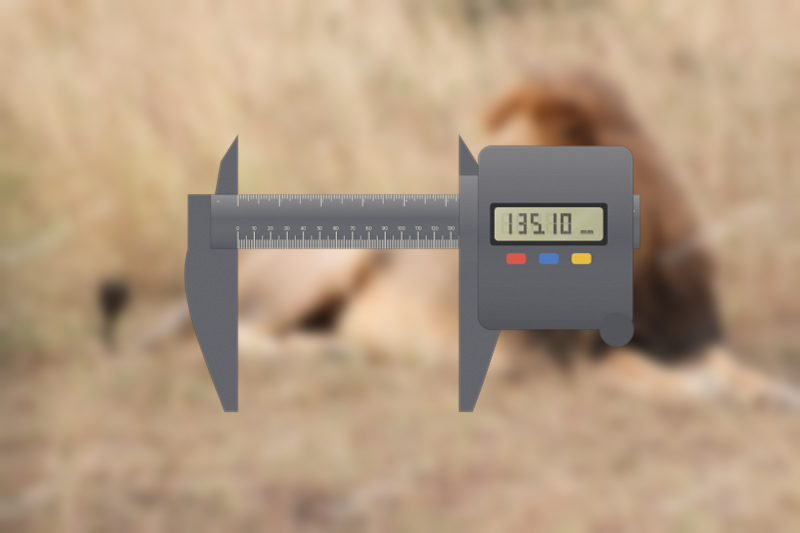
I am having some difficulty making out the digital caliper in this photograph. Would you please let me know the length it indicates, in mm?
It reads 135.10 mm
